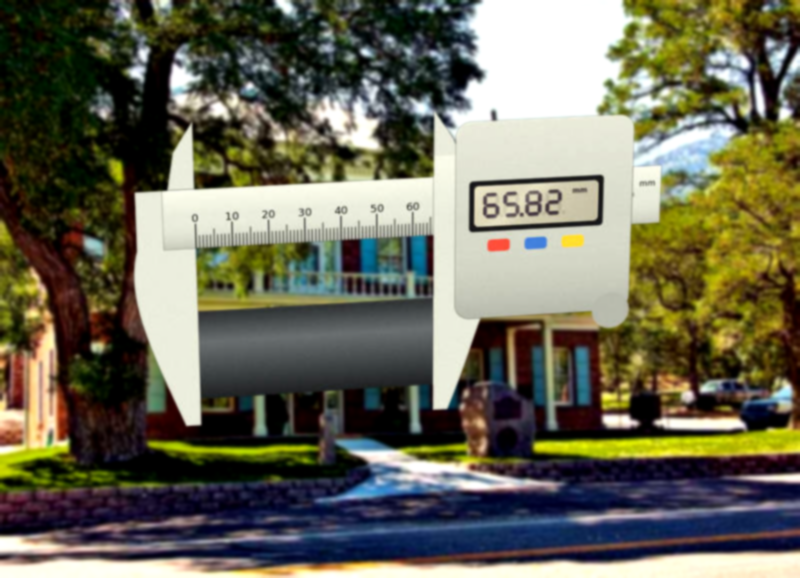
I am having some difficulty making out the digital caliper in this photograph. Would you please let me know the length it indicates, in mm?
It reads 65.82 mm
